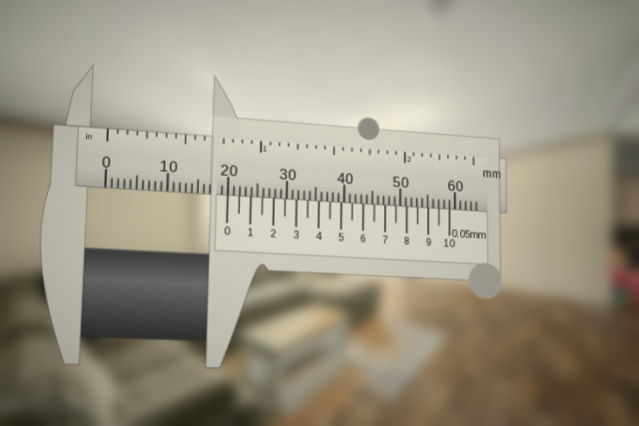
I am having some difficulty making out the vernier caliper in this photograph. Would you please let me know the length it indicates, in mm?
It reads 20.0 mm
